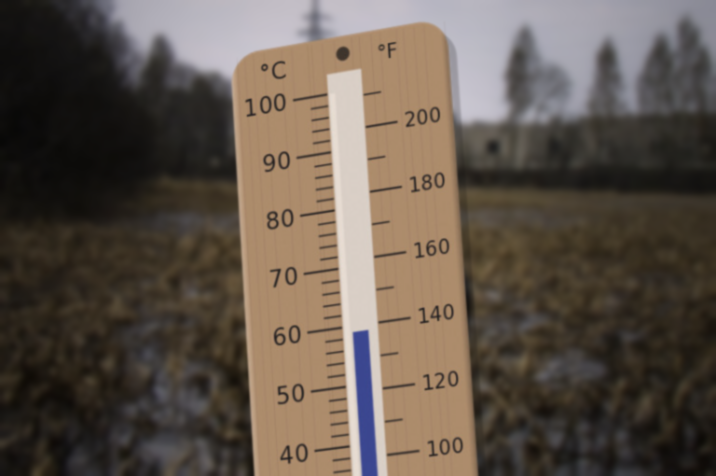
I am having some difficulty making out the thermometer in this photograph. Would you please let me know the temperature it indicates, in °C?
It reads 59 °C
